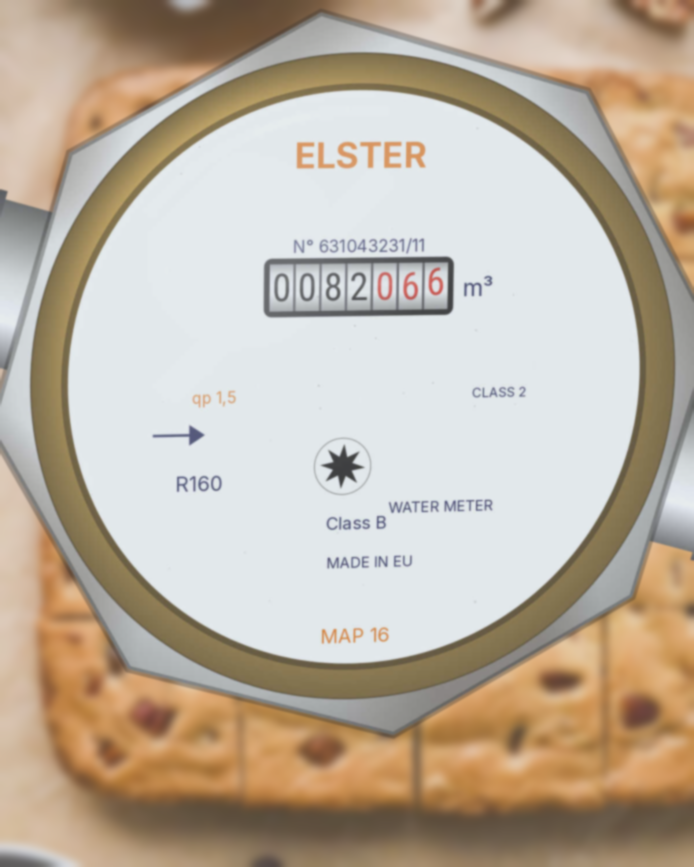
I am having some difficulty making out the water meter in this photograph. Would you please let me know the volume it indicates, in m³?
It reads 82.066 m³
